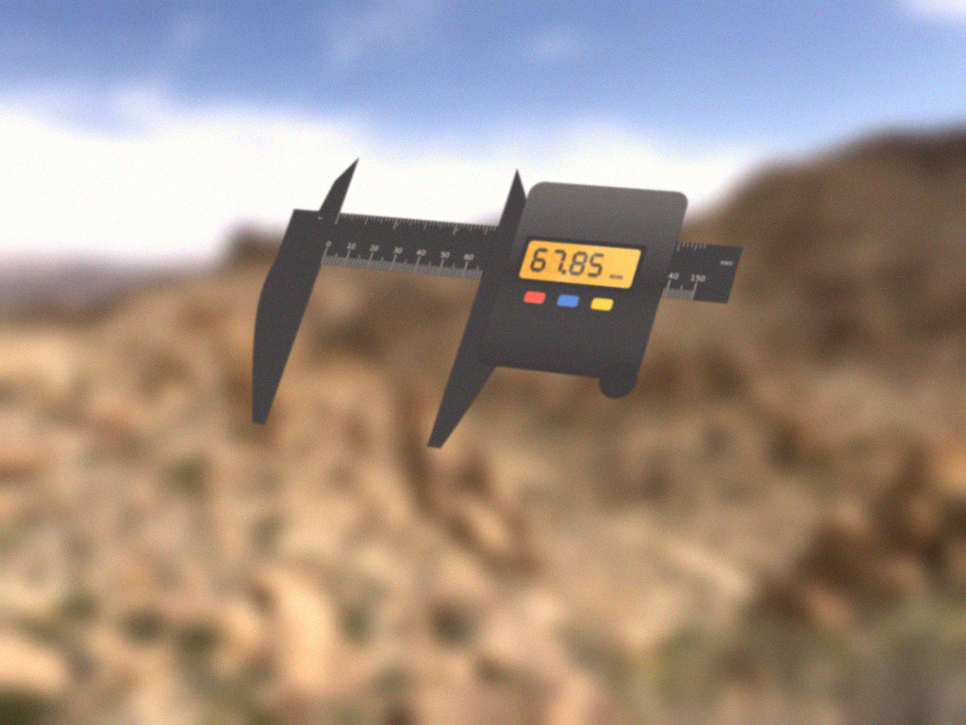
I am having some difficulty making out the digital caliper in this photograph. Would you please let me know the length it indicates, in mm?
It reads 67.85 mm
